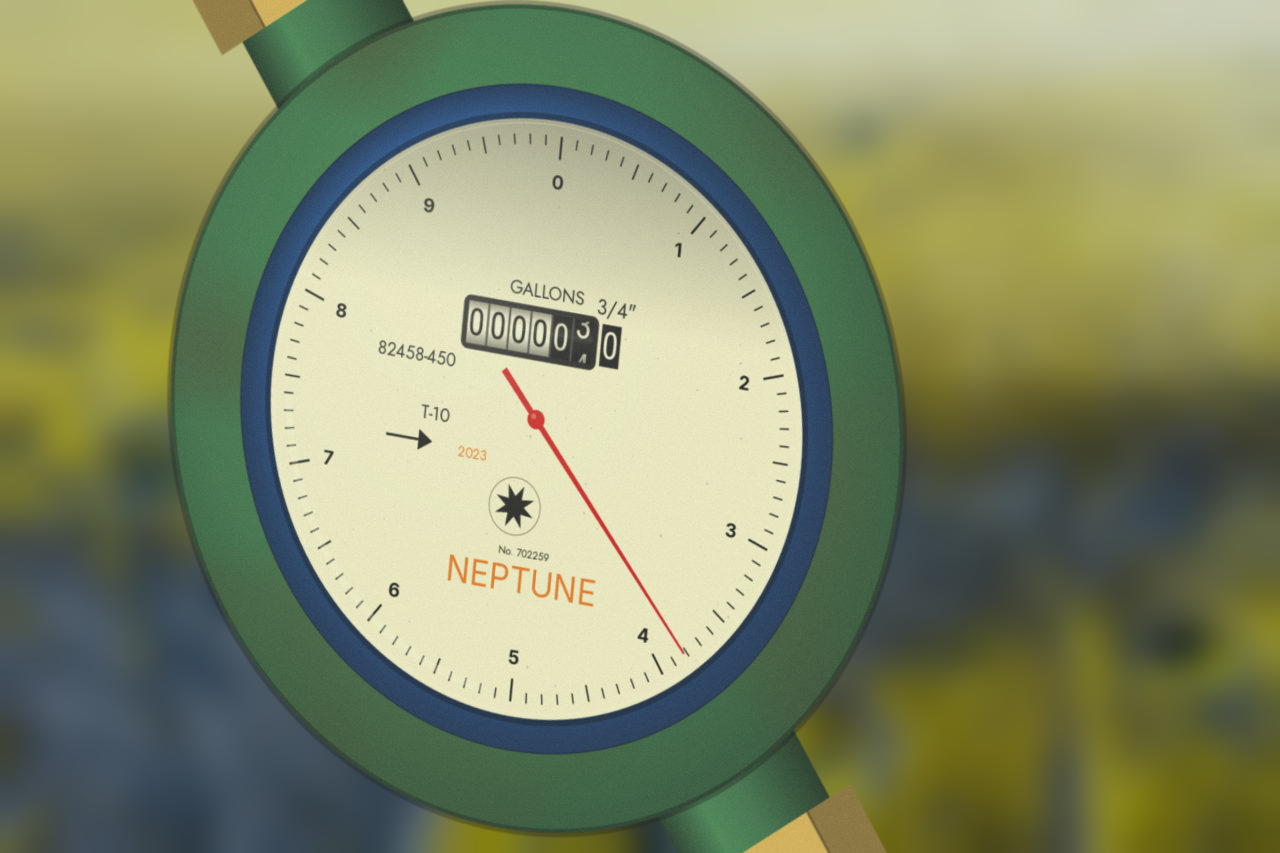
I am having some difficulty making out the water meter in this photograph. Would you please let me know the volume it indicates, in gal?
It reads 33.8 gal
